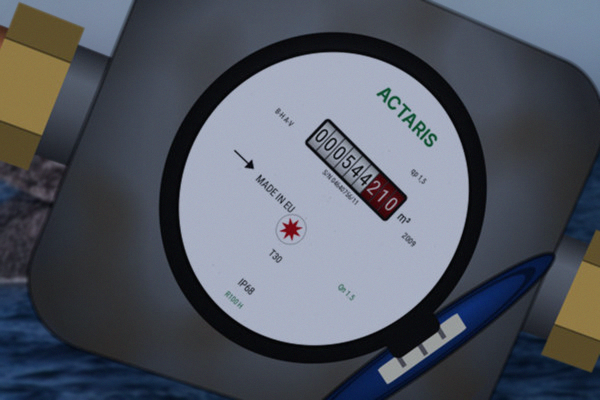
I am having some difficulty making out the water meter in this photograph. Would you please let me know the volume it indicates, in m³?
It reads 544.210 m³
